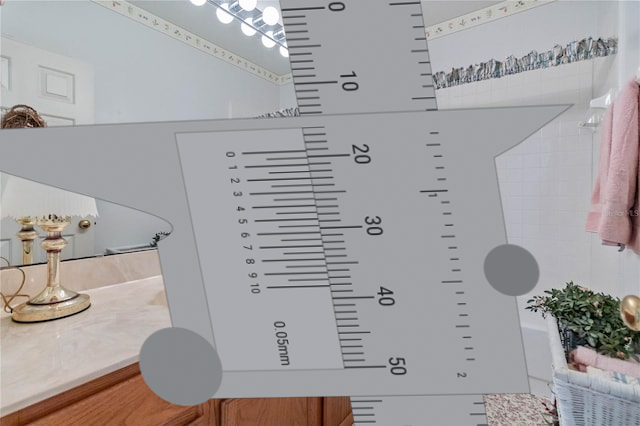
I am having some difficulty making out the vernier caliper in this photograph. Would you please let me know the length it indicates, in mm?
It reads 19.2 mm
